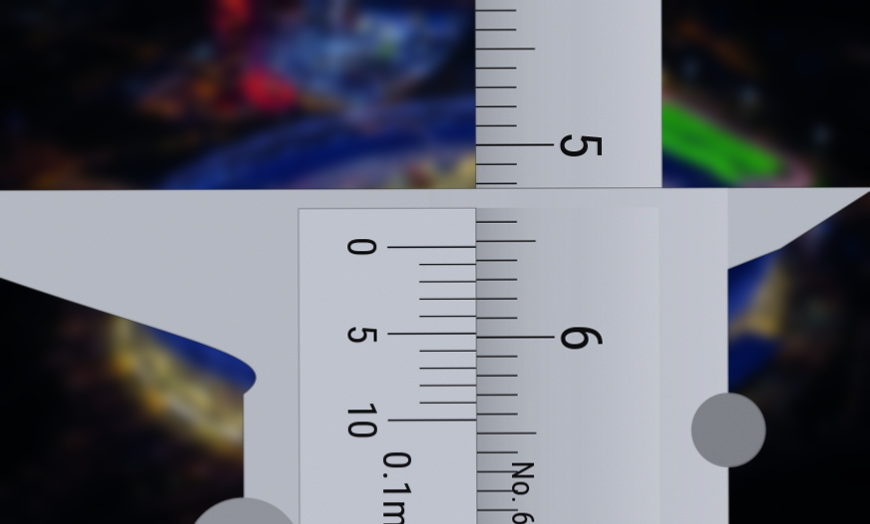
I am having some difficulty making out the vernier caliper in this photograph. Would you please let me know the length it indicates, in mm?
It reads 55.3 mm
